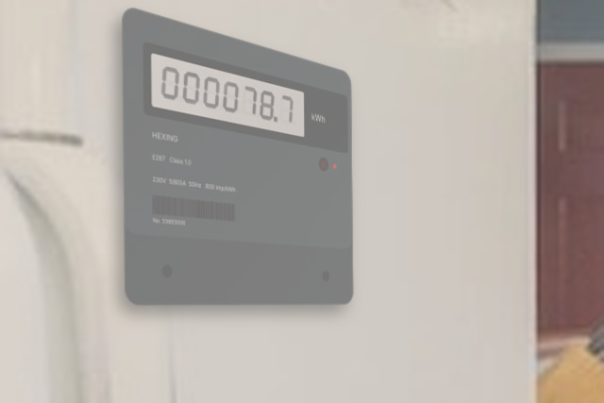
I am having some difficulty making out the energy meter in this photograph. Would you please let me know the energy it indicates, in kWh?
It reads 78.7 kWh
